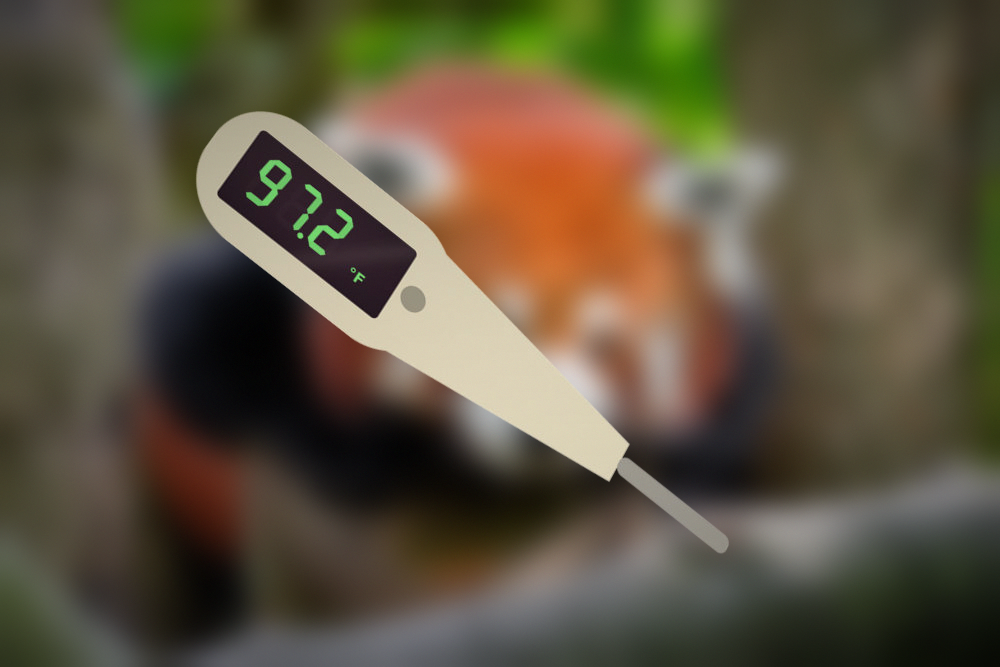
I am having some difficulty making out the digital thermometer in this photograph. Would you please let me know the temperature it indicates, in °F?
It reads 97.2 °F
